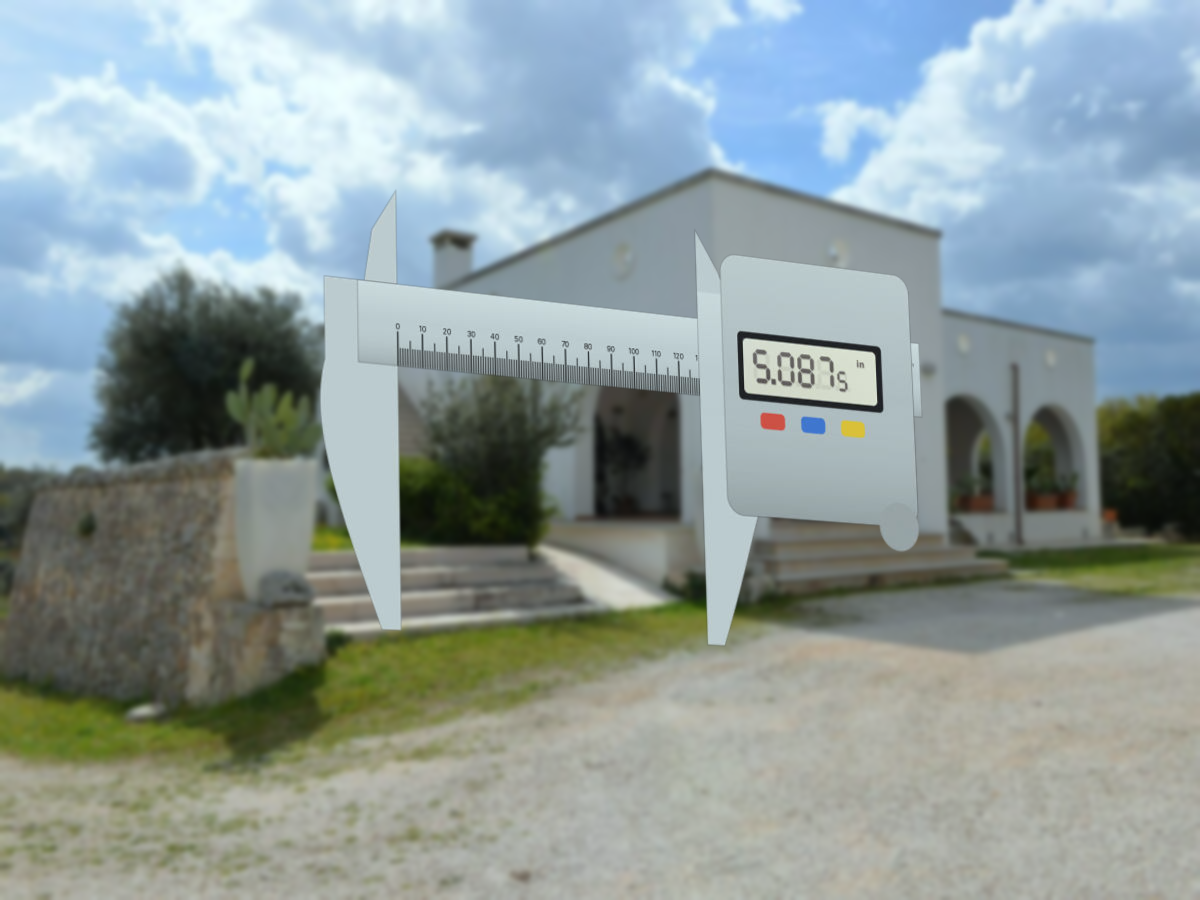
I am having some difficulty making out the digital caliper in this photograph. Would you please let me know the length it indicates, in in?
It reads 5.0875 in
